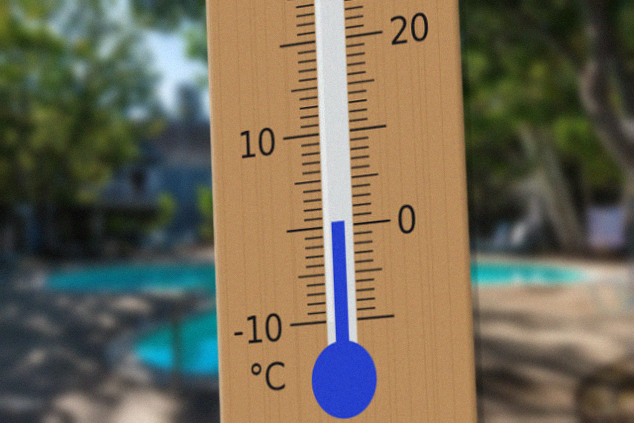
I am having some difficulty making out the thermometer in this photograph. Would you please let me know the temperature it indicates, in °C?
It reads 0.5 °C
